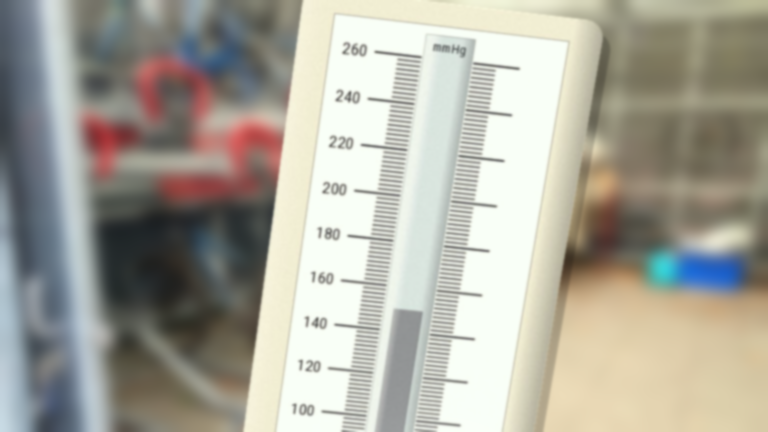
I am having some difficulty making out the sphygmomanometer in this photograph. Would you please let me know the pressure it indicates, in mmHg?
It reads 150 mmHg
